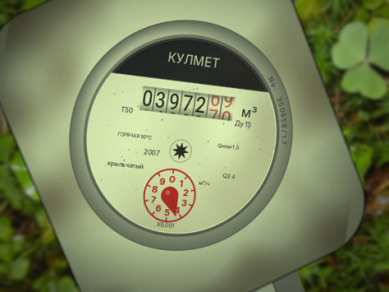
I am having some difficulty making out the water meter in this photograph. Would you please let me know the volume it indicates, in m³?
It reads 3972.694 m³
